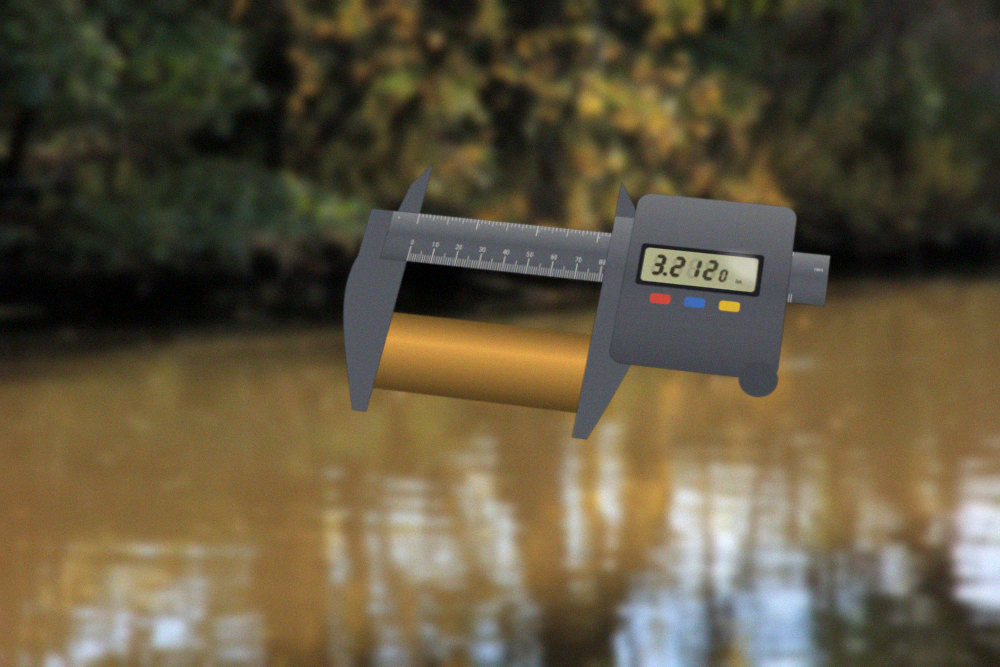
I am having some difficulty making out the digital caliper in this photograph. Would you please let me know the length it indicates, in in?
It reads 3.2120 in
